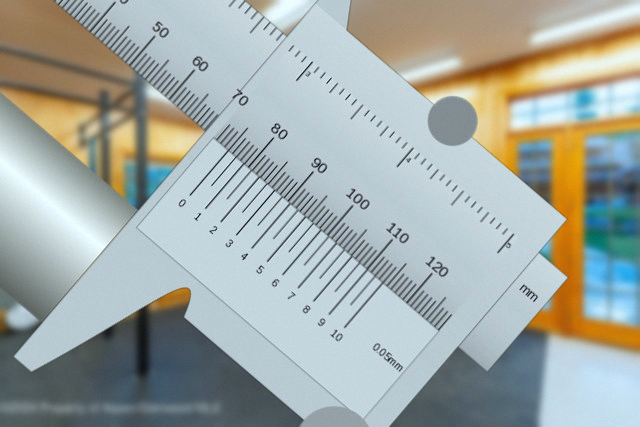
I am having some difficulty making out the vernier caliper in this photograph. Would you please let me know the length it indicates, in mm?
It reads 75.0 mm
